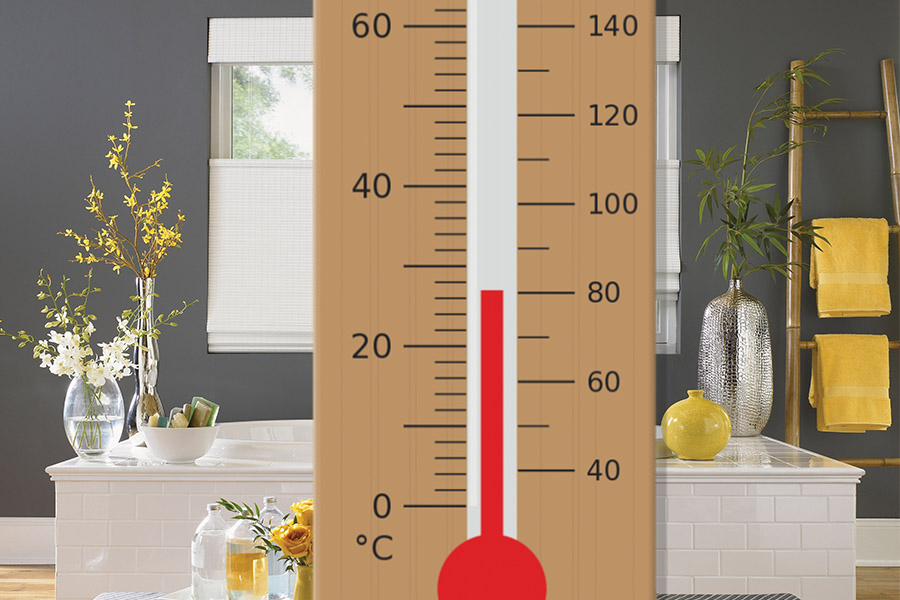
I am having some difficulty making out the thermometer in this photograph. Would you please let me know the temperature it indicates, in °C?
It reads 27 °C
